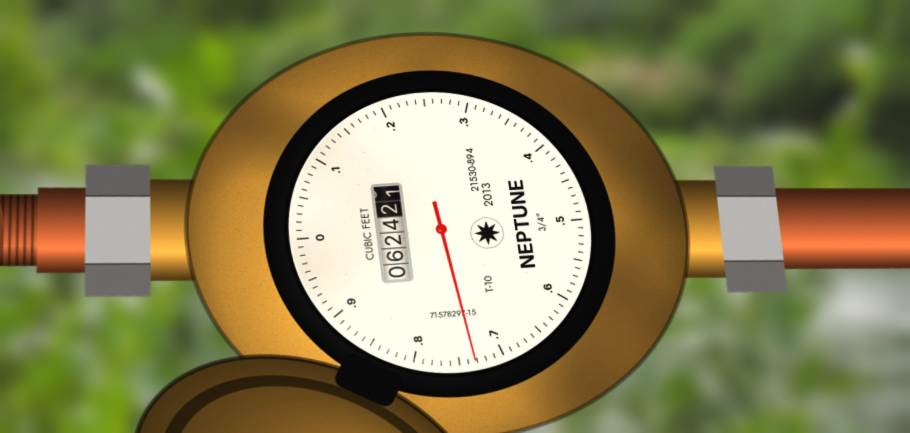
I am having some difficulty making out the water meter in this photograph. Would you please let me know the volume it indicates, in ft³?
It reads 62420.73 ft³
